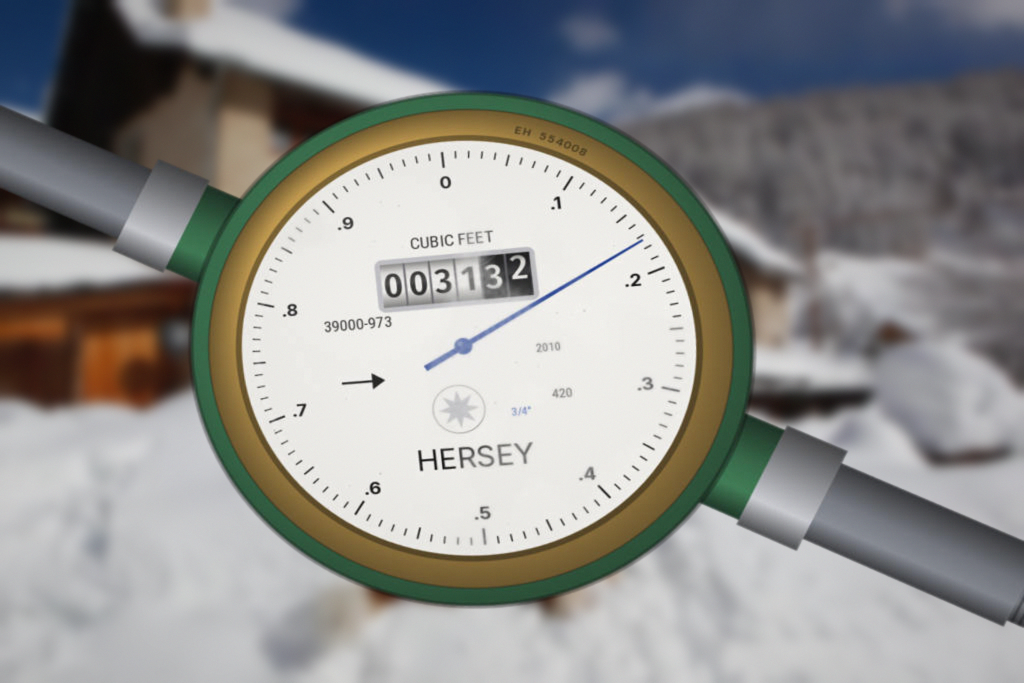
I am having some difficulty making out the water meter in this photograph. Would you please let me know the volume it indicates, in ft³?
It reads 3132.17 ft³
